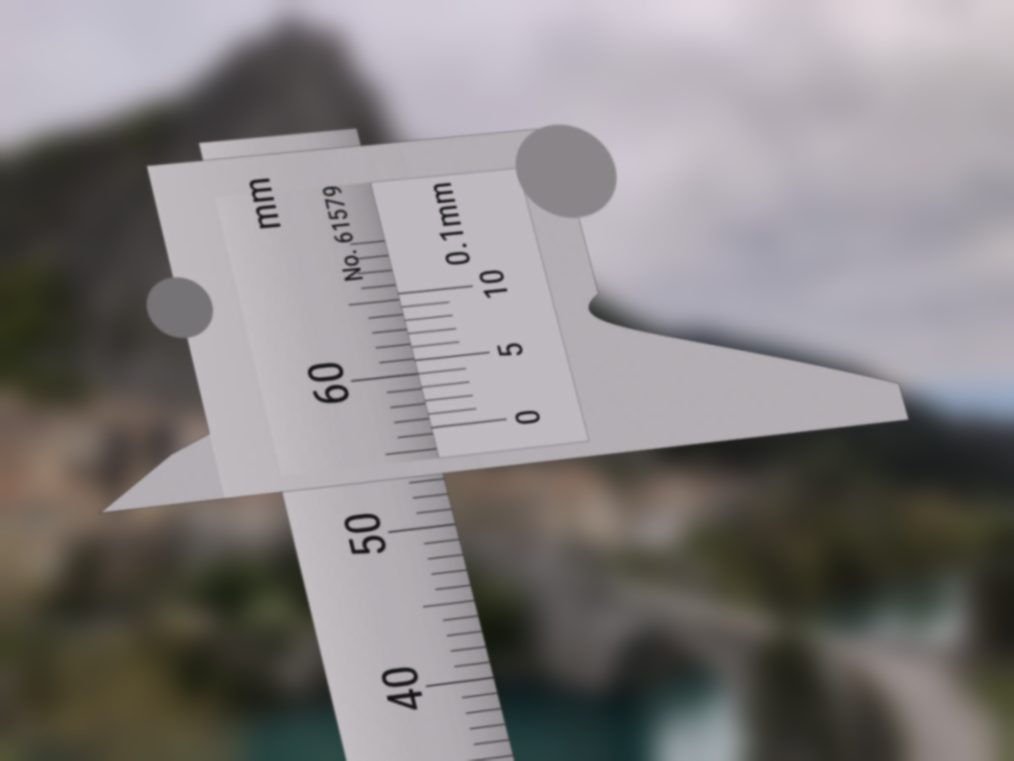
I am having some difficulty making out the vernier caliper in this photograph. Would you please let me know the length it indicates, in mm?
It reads 56.4 mm
